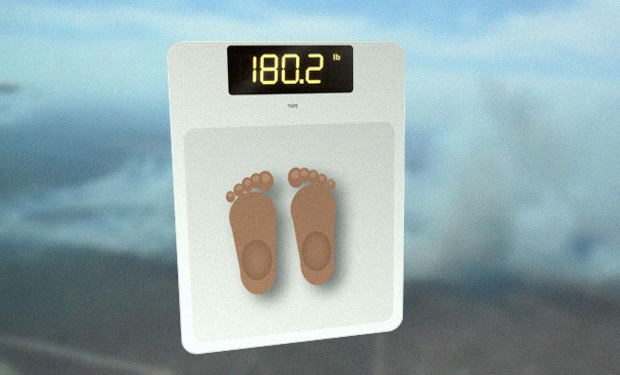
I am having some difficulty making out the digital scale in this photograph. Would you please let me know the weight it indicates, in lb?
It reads 180.2 lb
